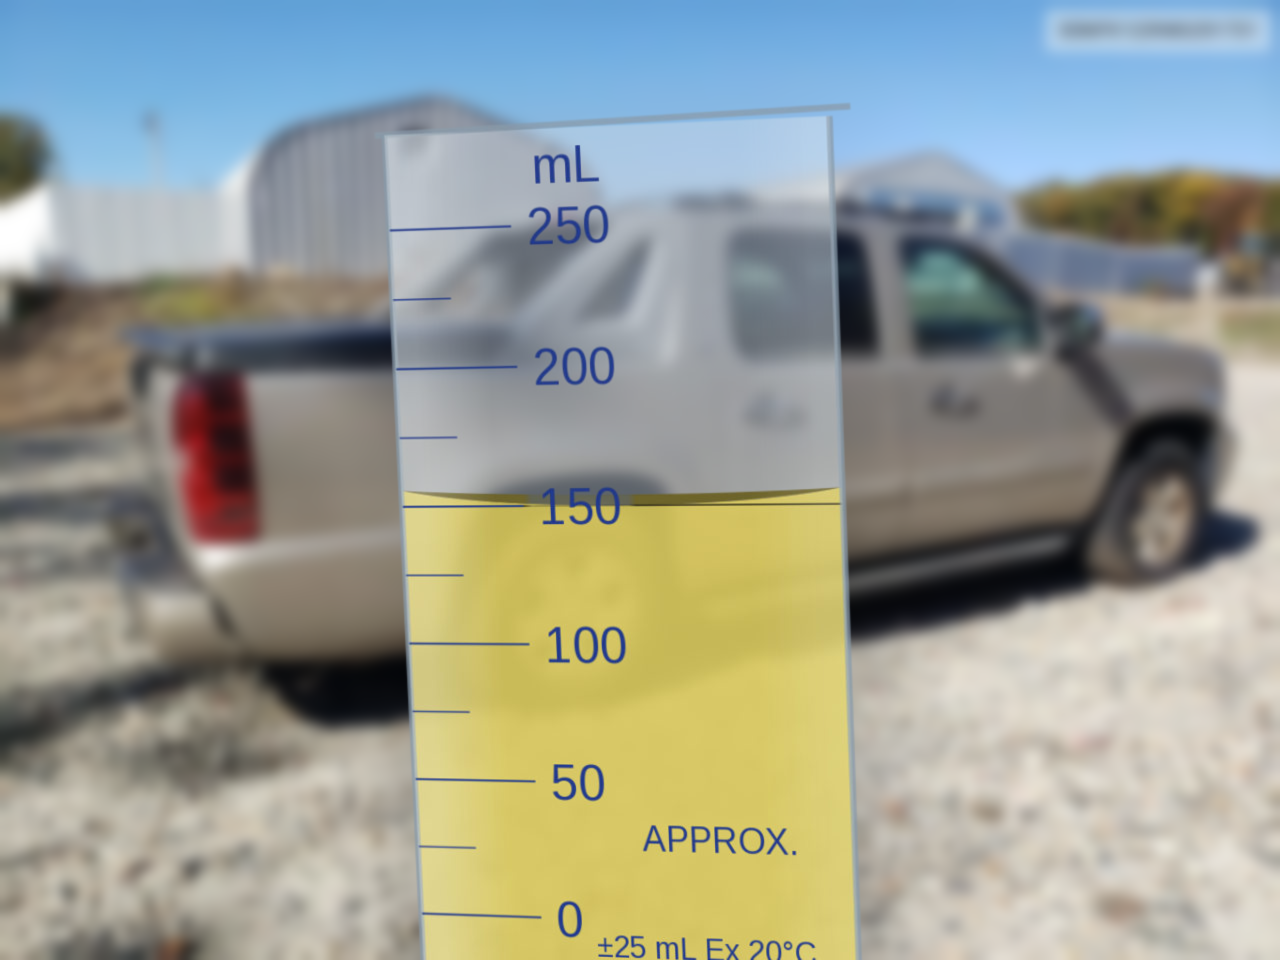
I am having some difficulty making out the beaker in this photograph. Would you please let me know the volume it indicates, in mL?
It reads 150 mL
